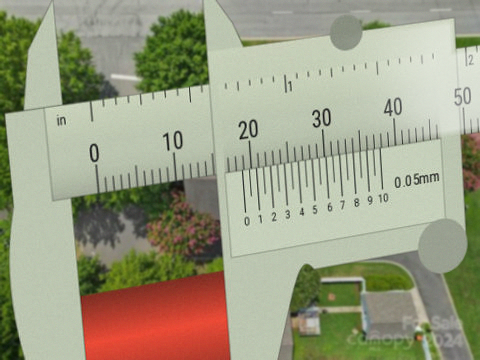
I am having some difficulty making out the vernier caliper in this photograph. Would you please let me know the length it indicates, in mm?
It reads 18.8 mm
